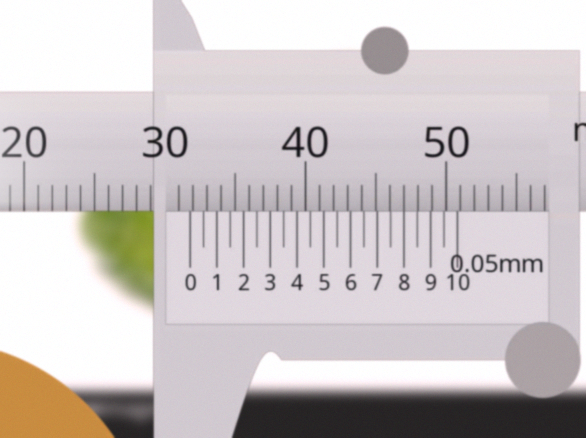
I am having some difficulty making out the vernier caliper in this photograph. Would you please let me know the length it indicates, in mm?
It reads 31.8 mm
